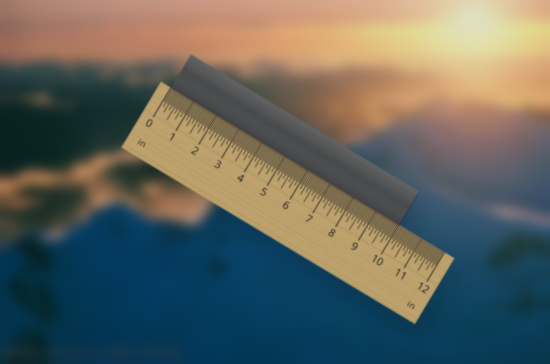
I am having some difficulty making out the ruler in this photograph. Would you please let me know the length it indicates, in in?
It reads 10 in
